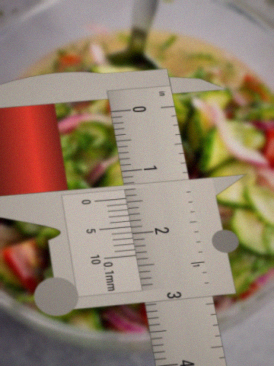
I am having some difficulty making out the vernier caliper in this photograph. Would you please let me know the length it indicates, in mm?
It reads 14.4 mm
